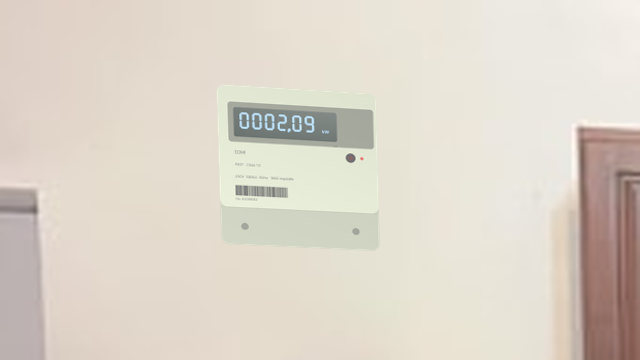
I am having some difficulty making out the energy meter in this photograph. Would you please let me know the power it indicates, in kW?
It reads 2.09 kW
